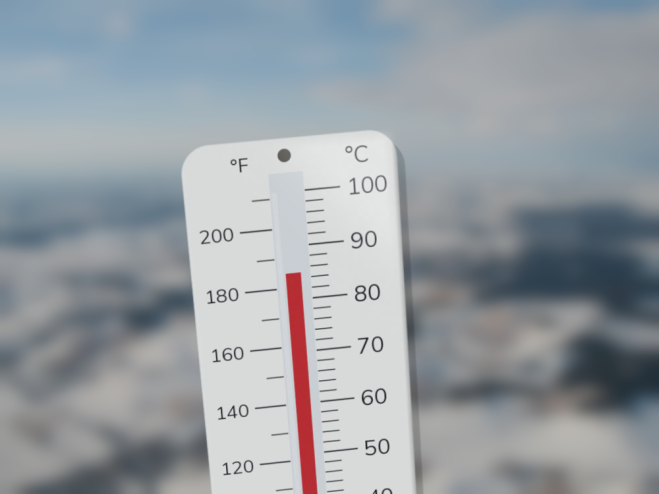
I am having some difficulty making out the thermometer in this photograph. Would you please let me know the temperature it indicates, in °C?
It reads 85 °C
